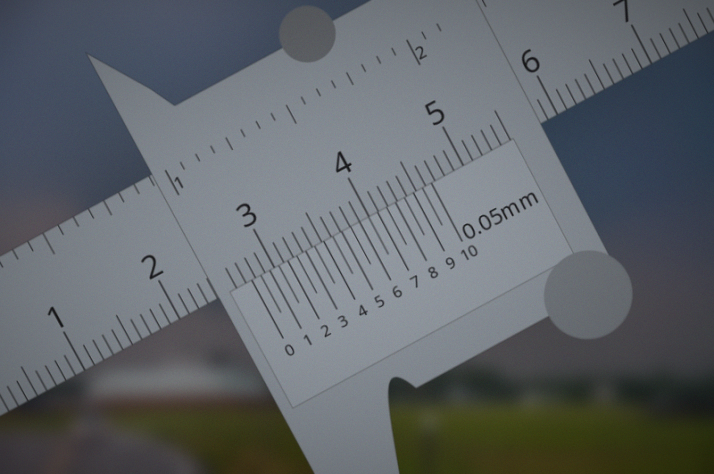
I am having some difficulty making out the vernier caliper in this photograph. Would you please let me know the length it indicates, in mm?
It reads 27.6 mm
